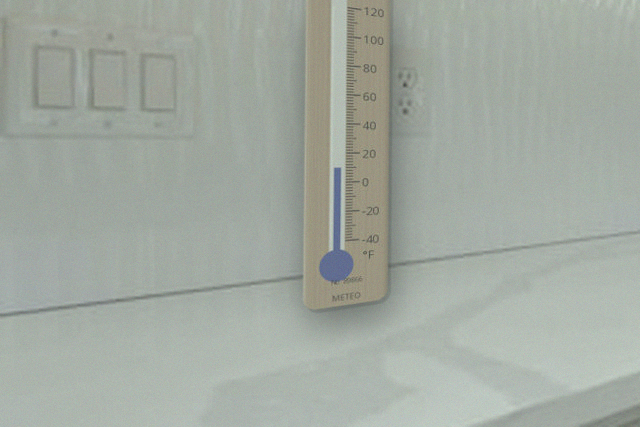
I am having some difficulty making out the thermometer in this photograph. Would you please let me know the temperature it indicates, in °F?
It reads 10 °F
